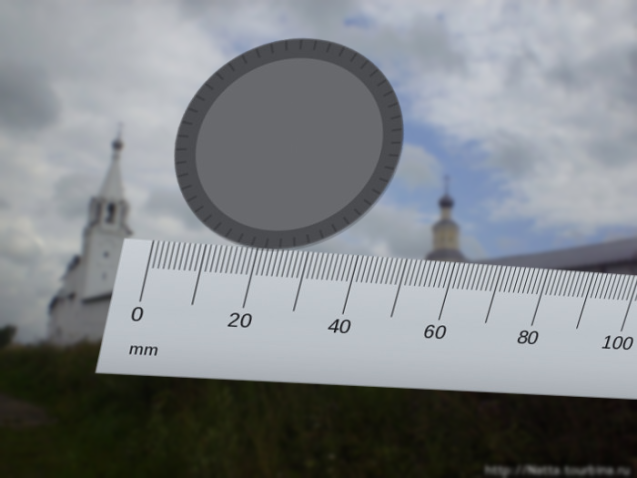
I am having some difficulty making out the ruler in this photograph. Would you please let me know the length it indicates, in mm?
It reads 43 mm
